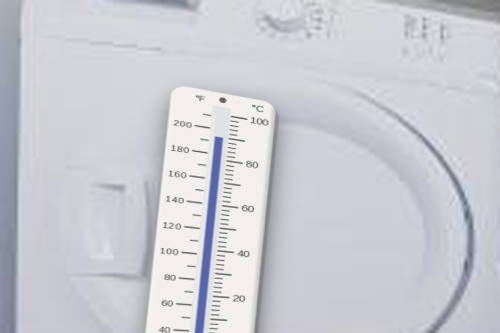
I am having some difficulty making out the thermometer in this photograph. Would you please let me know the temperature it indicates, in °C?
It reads 90 °C
